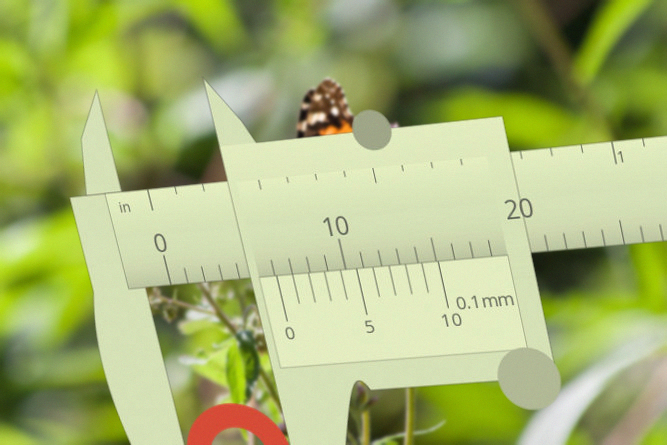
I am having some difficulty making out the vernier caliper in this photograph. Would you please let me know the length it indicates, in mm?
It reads 6.1 mm
